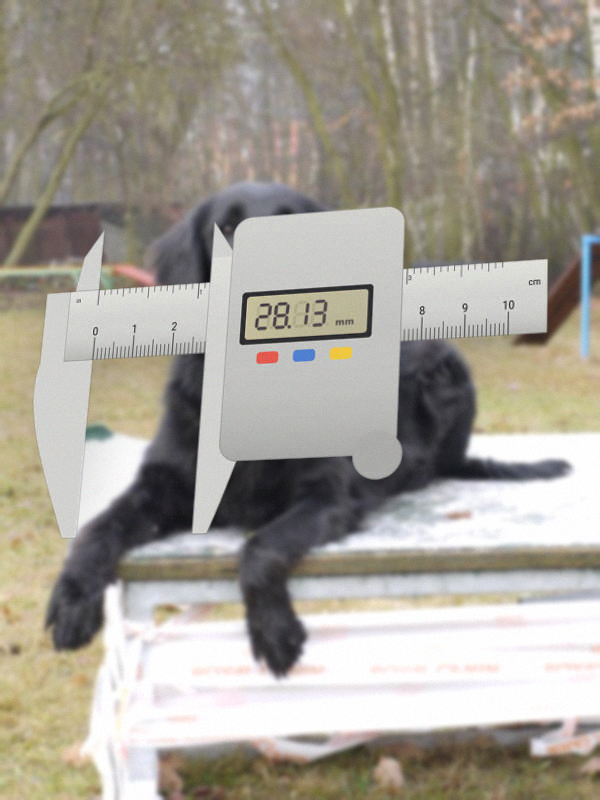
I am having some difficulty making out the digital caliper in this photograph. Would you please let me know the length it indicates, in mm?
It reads 28.13 mm
